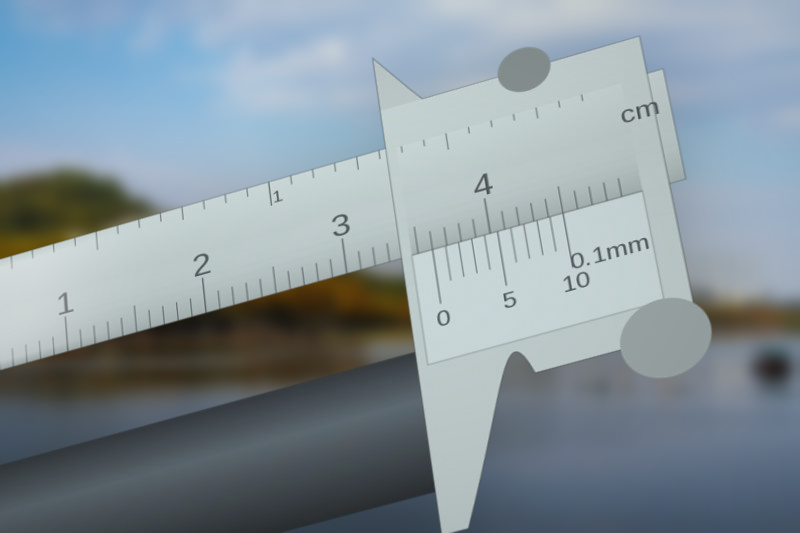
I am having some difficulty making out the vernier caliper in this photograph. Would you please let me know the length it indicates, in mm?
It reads 36.0 mm
